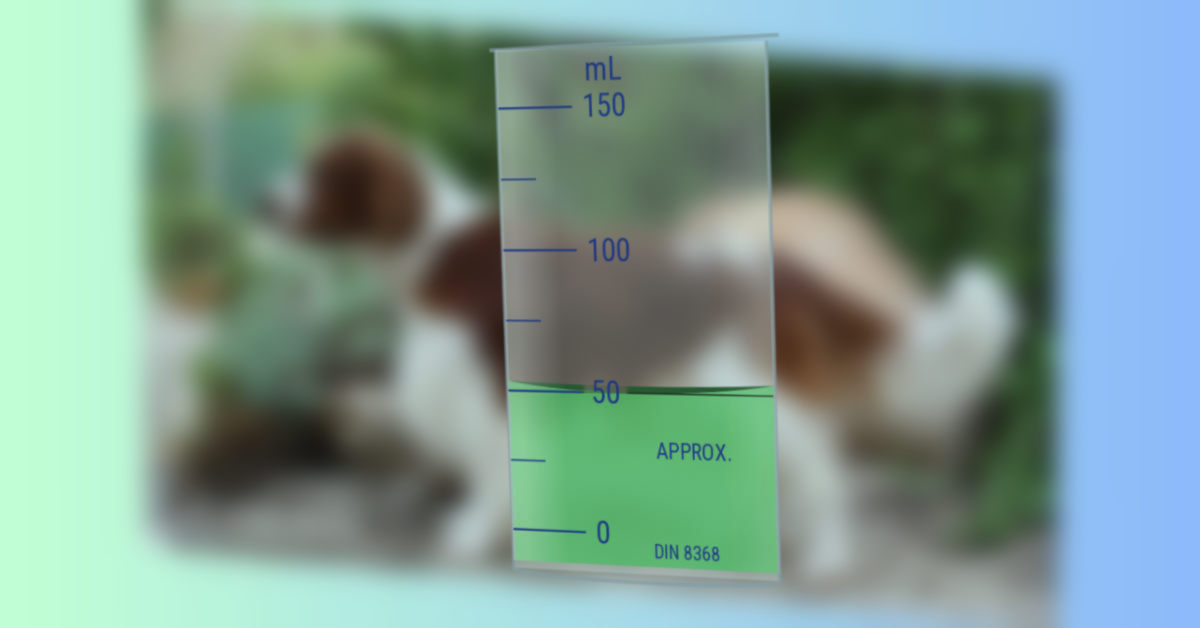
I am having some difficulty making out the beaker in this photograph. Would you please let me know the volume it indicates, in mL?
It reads 50 mL
